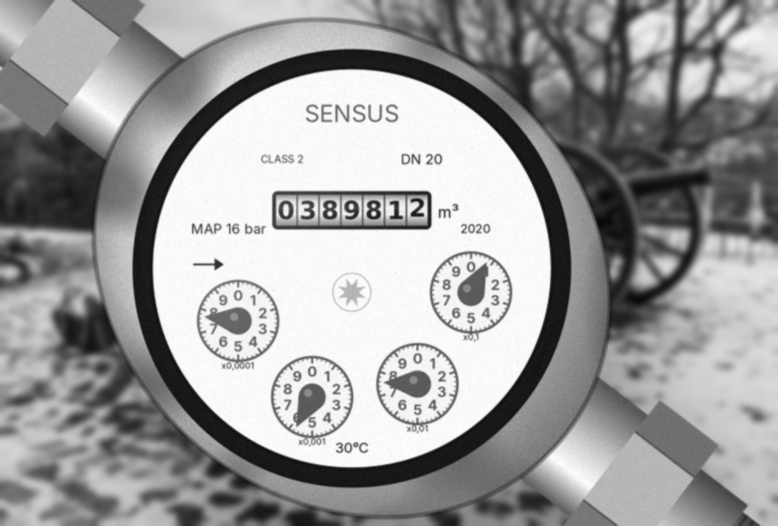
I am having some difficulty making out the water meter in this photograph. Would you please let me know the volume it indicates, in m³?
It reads 389812.0757 m³
